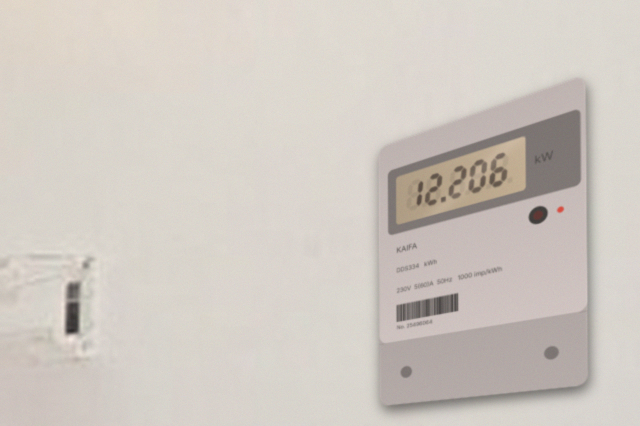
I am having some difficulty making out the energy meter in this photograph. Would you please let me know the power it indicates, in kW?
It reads 12.206 kW
